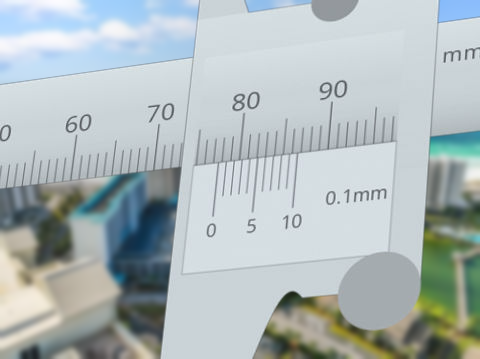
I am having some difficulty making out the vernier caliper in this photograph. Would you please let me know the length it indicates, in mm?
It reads 77.6 mm
